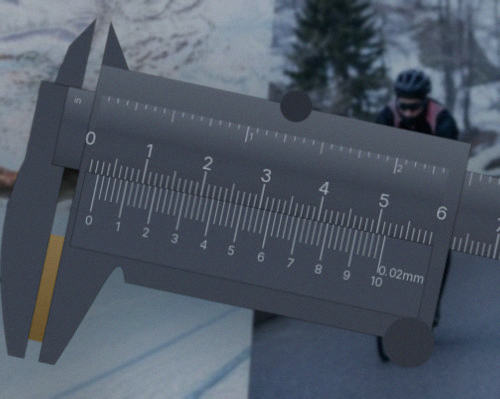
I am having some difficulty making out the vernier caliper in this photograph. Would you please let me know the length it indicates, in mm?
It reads 2.5 mm
